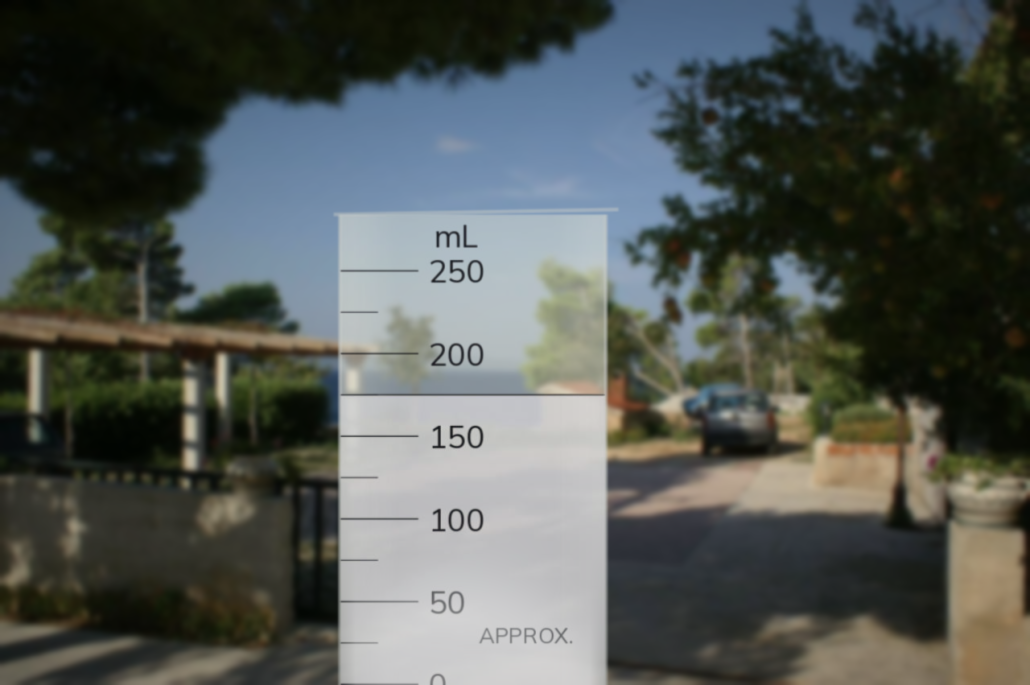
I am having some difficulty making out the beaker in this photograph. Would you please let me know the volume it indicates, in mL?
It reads 175 mL
